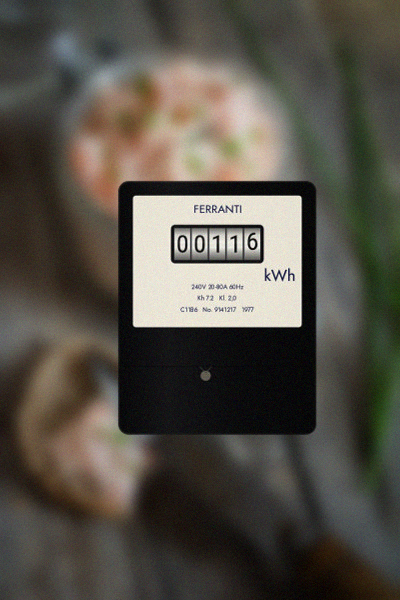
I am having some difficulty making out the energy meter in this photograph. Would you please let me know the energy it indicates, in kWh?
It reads 116 kWh
